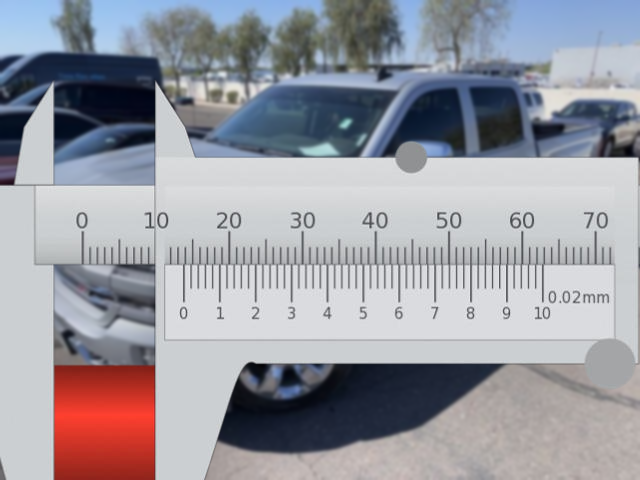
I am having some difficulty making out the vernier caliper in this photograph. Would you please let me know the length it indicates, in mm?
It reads 13.8 mm
